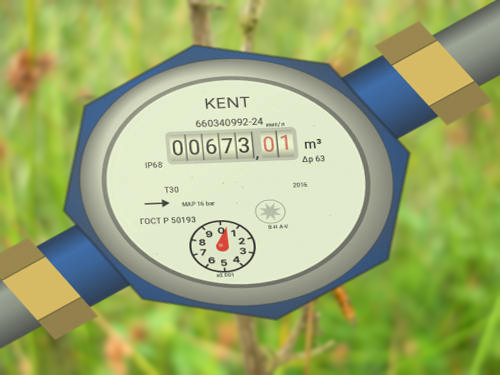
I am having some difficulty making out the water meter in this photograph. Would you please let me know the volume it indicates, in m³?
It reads 673.010 m³
